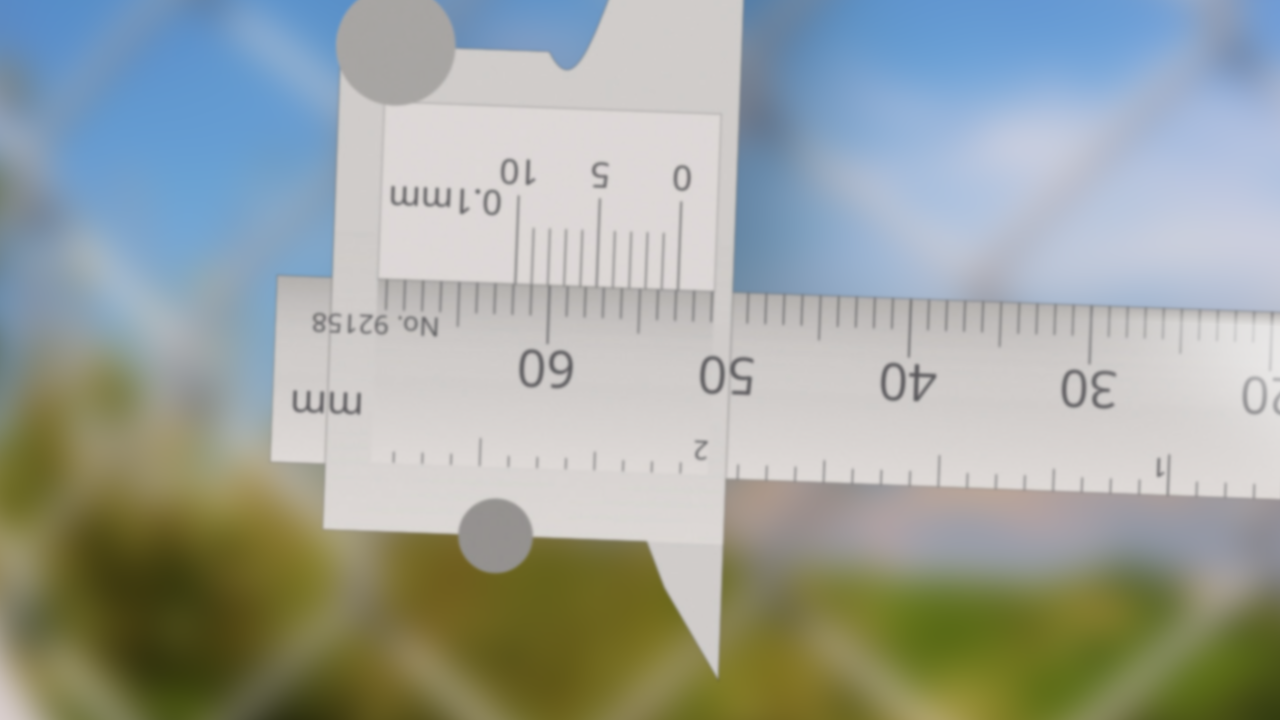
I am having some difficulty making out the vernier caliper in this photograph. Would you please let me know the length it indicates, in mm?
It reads 52.9 mm
